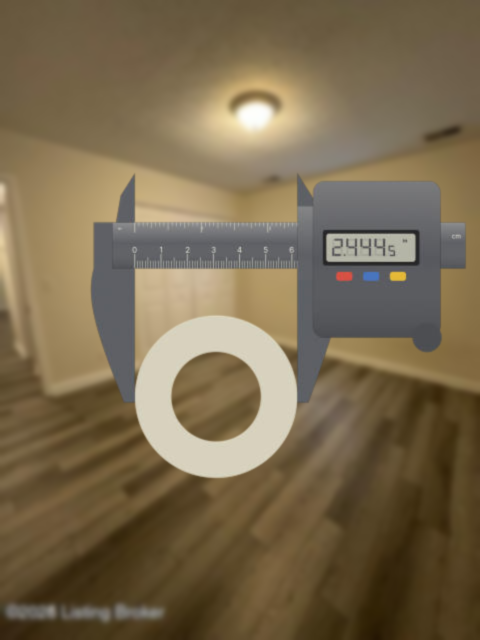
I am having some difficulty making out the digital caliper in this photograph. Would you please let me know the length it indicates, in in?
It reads 2.4445 in
